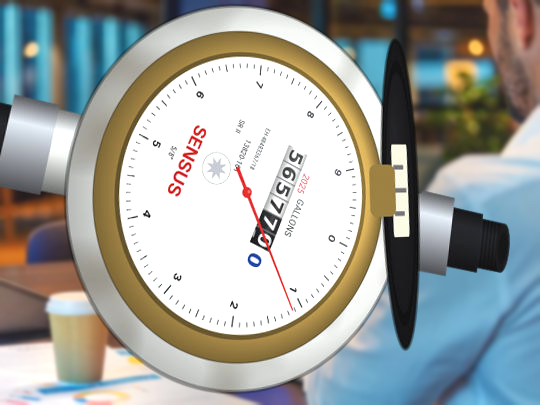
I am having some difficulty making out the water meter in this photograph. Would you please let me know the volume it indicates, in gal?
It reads 5657701.1 gal
